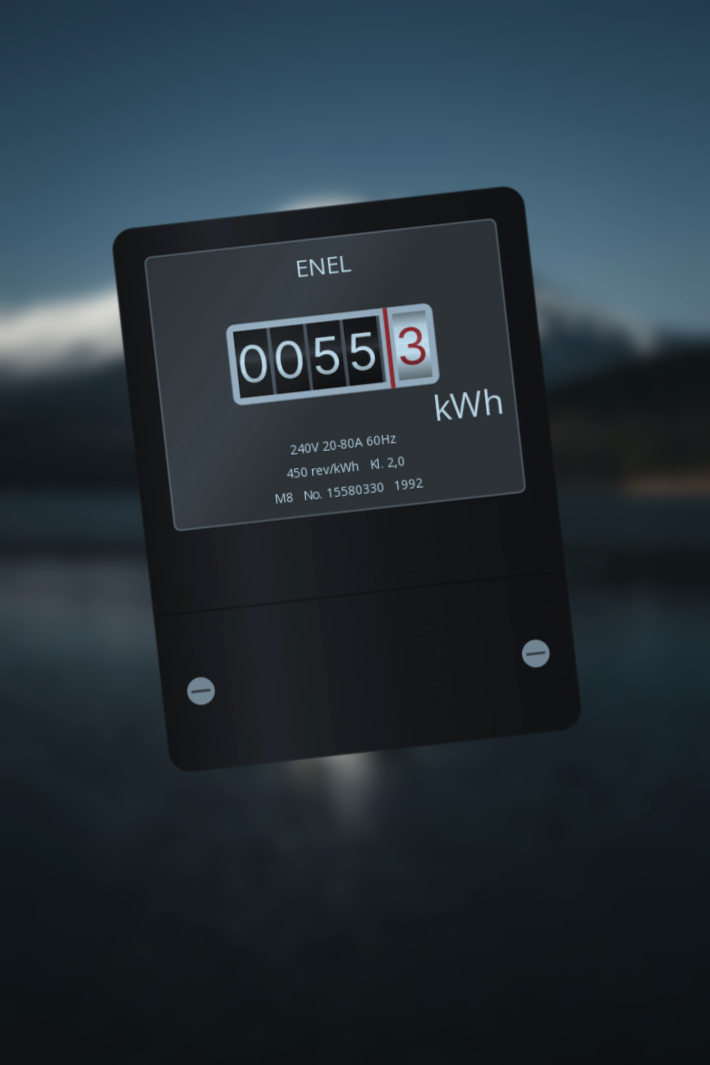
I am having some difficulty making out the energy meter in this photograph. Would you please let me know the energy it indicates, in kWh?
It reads 55.3 kWh
